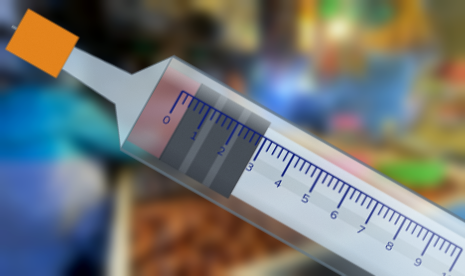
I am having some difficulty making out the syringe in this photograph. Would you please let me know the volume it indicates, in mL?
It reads 0.4 mL
